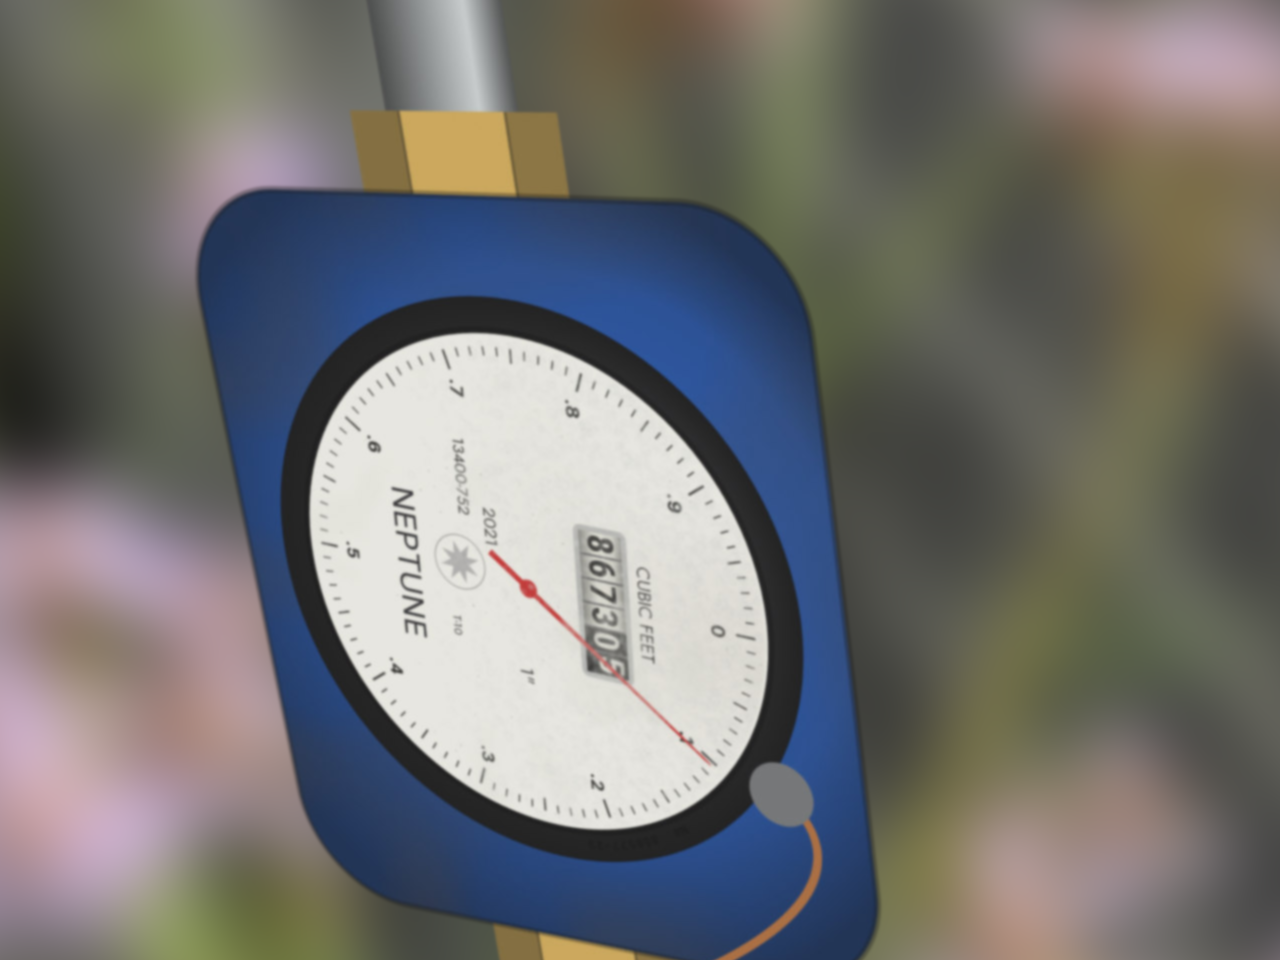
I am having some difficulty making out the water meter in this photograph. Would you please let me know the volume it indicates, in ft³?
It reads 867305.10 ft³
